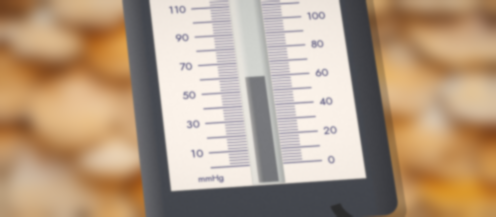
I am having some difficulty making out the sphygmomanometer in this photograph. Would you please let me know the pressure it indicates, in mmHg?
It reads 60 mmHg
